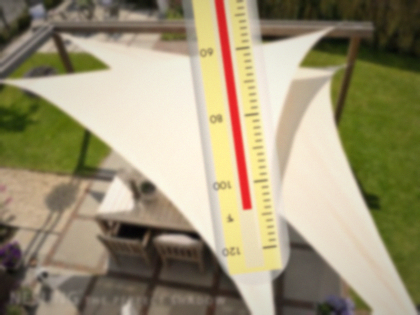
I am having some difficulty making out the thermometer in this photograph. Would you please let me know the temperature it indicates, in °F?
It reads 108 °F
